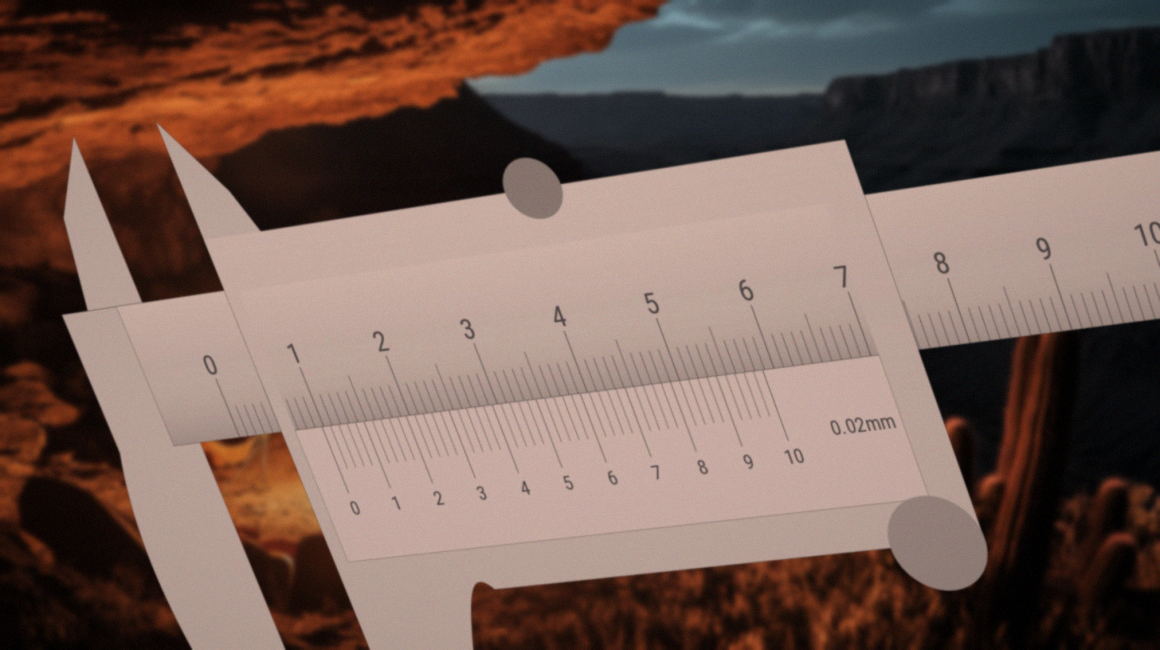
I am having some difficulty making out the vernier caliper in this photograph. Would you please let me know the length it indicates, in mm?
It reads 9.8 mm
